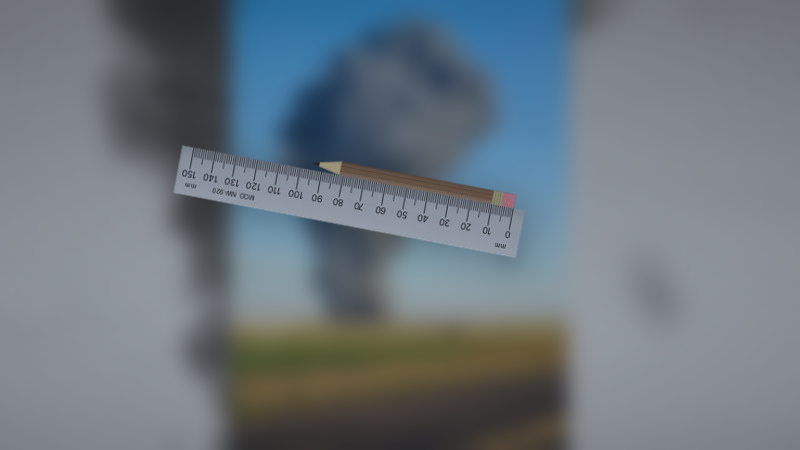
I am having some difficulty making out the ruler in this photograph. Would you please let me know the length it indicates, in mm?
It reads 95 mm
